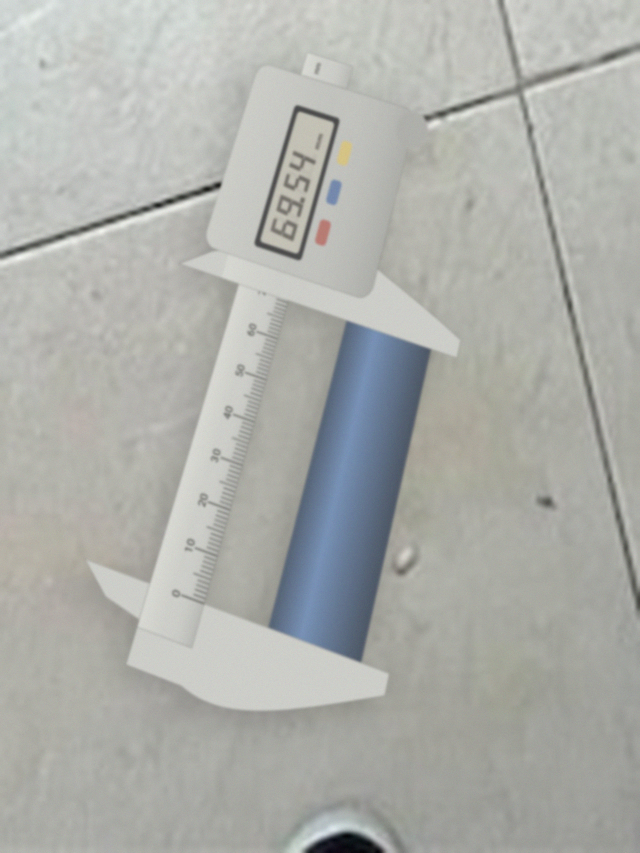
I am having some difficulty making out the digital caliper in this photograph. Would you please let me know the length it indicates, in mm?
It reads 69.54 mm
